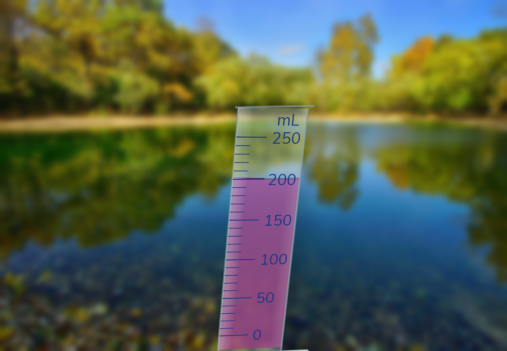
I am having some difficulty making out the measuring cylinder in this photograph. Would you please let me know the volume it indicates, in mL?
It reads 200 mL
